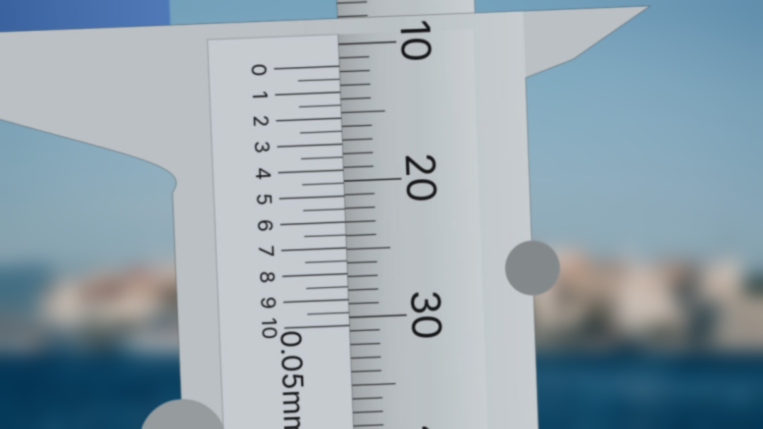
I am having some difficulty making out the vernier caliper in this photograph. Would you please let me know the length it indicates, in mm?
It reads 11.6 mm
